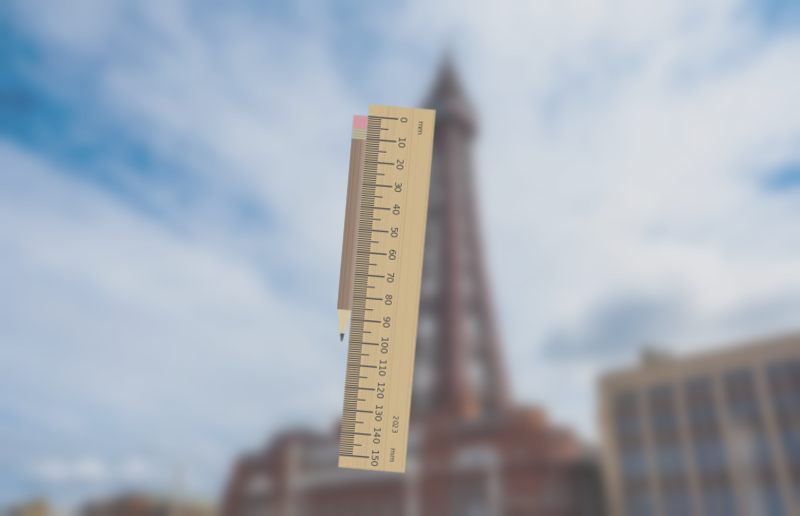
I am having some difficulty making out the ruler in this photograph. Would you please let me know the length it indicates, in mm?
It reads 100 mm
